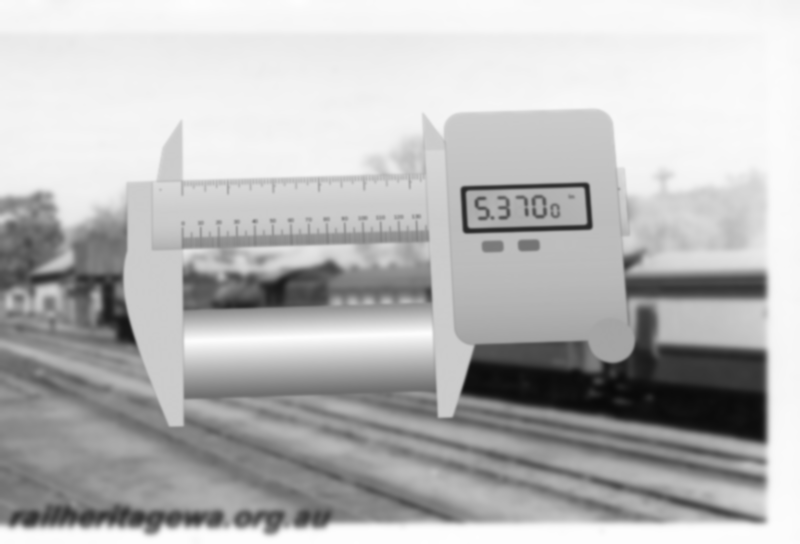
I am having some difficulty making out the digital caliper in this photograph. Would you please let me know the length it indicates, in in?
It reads 5.3700 in
